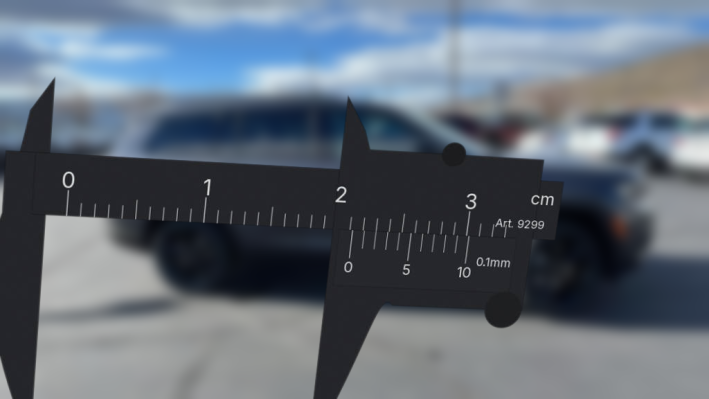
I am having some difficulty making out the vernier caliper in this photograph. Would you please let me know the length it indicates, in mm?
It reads 21.2 mm
